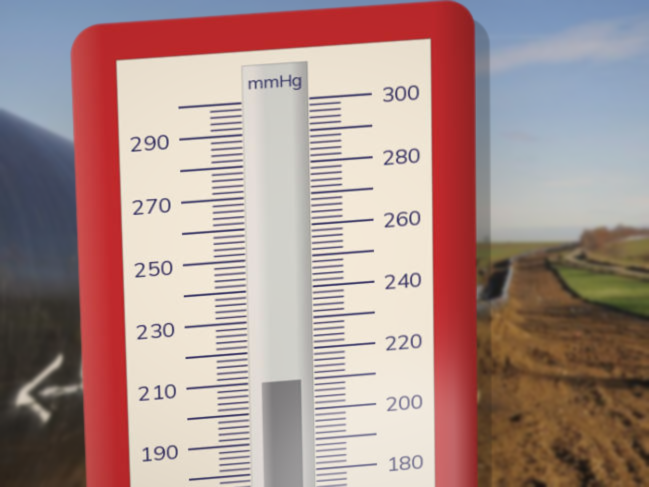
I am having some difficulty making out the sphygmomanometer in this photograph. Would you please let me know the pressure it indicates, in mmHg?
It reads 210 mmHg
